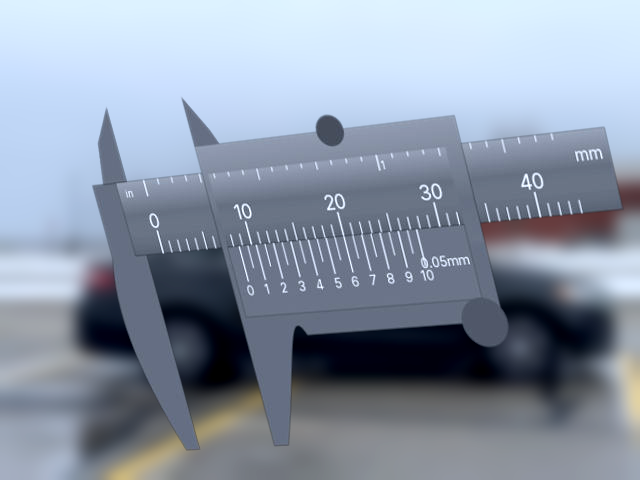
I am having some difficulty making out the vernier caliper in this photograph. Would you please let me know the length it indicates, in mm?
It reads 8.6 mm
